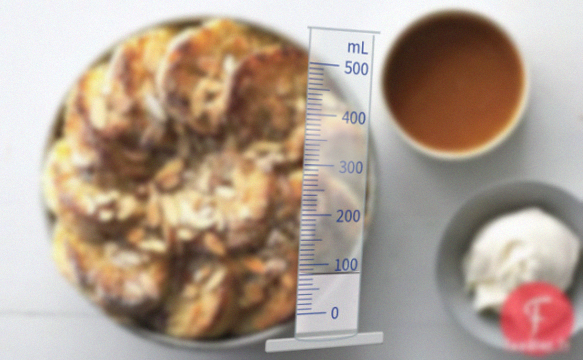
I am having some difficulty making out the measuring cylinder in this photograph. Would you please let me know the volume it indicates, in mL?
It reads 80 mL
